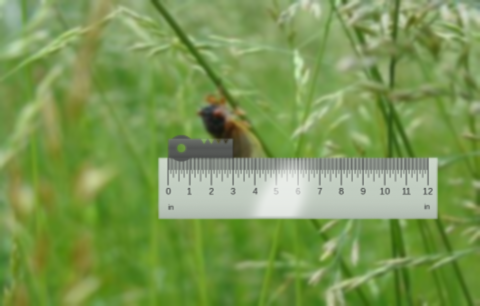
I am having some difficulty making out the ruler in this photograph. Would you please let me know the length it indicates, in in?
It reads 3 in
